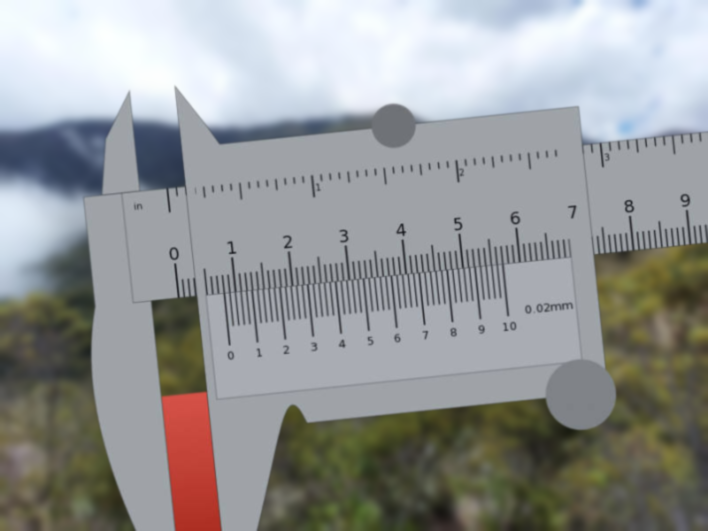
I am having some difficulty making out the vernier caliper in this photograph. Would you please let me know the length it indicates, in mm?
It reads 8.0 mm
